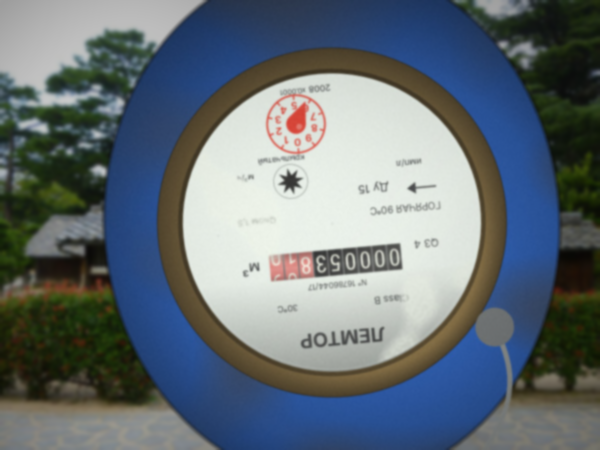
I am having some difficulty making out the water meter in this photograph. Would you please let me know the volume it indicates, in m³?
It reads 53.8095 m³
